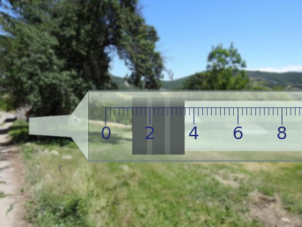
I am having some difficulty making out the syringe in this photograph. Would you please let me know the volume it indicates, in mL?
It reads 1.2 mL
